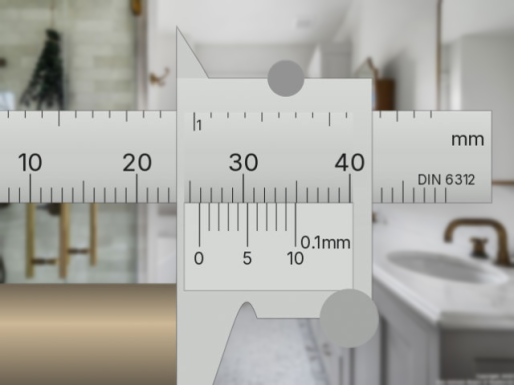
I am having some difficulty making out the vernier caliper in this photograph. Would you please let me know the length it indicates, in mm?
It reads 25.9 mm
